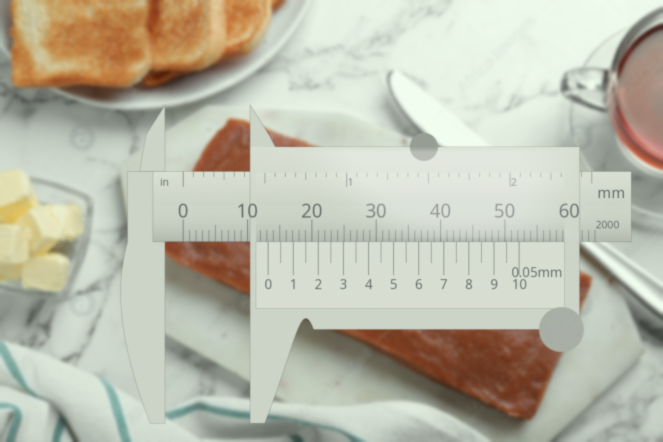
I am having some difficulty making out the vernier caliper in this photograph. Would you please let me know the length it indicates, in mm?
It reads 13.2 mm
